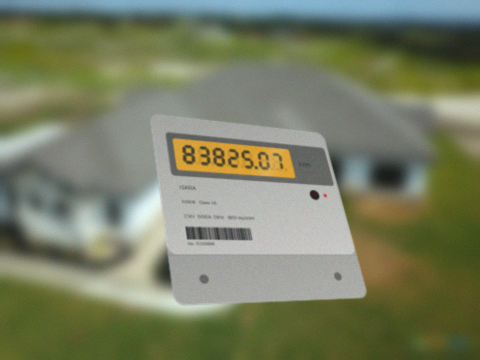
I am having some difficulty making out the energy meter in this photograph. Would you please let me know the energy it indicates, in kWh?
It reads 83825.07 kWh
